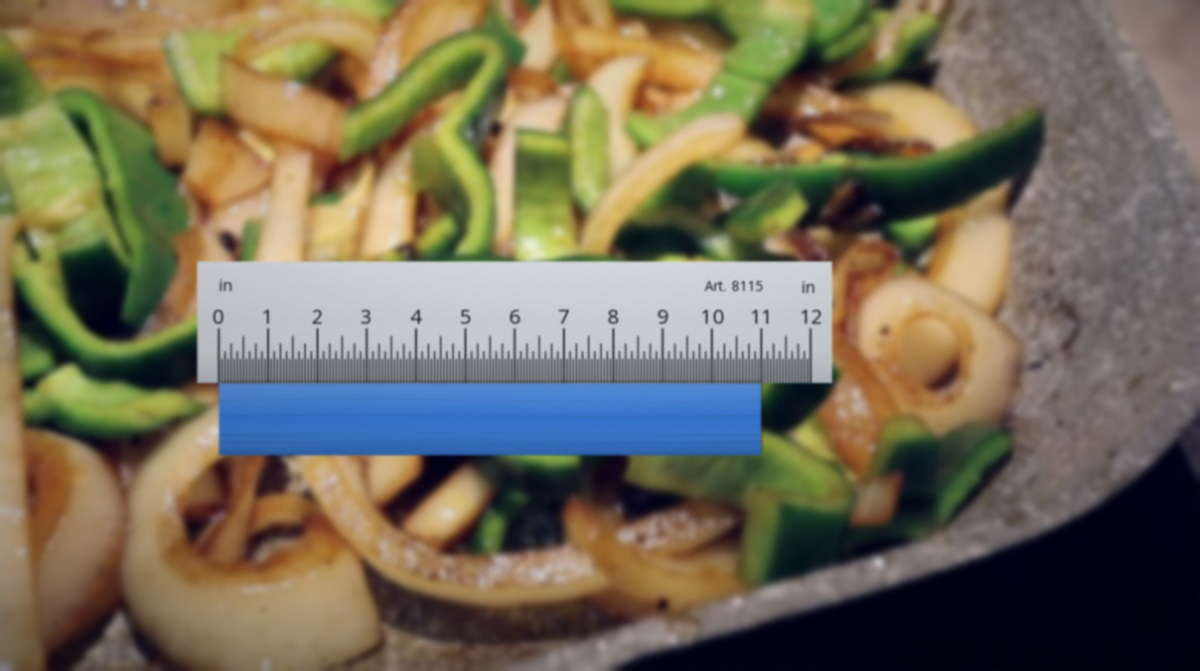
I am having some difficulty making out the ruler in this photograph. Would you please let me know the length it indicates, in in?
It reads 11 in
